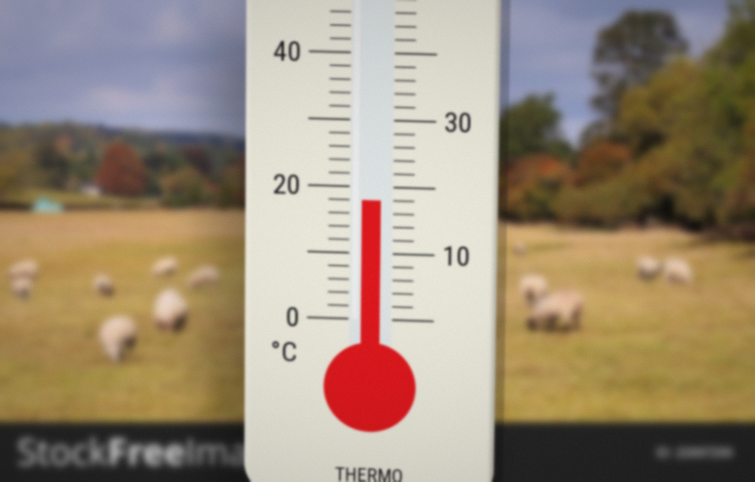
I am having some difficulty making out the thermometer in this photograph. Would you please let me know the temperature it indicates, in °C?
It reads 18 °C
